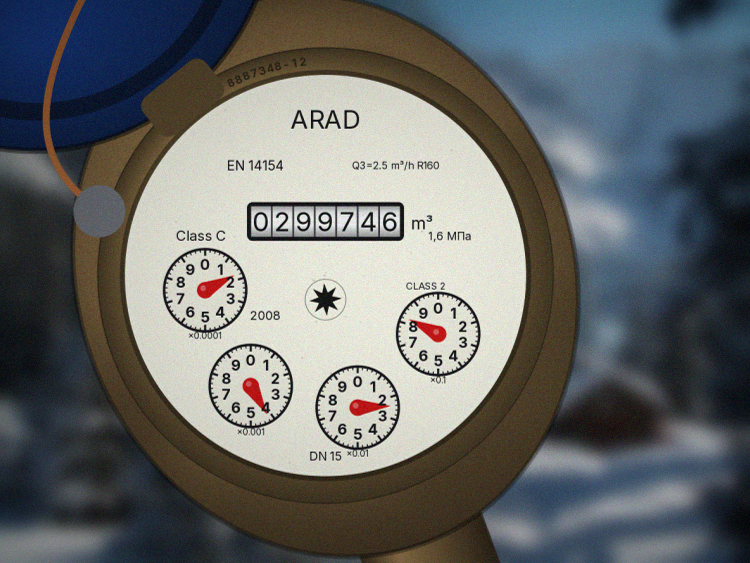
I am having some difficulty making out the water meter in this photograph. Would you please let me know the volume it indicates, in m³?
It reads 299746.8241 m³
